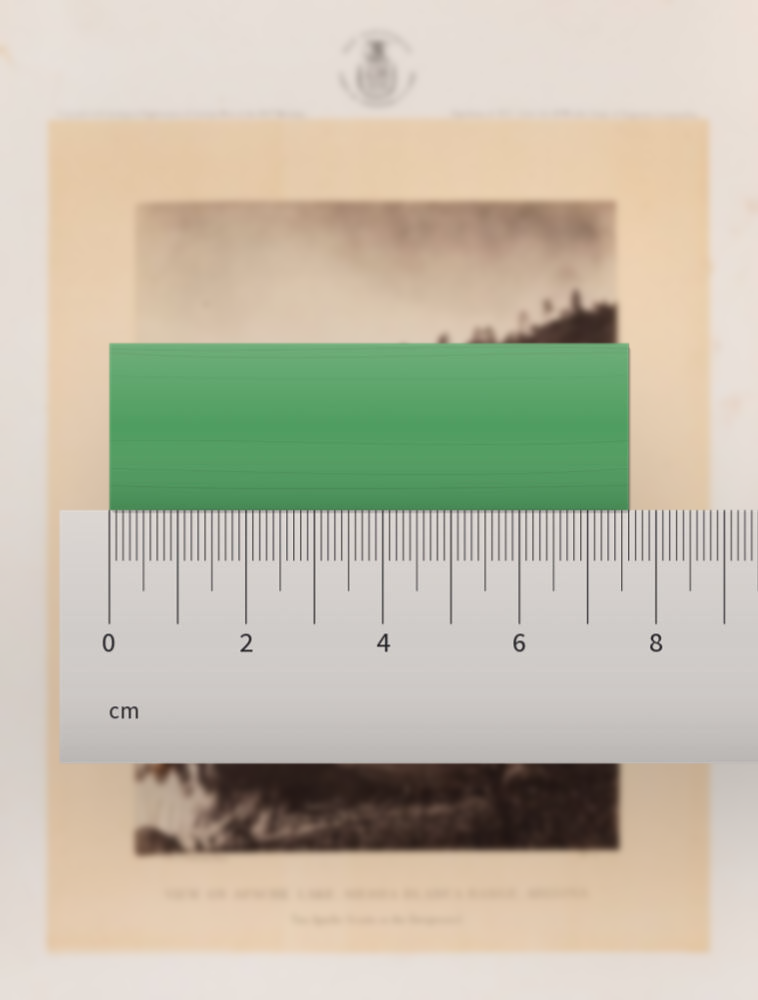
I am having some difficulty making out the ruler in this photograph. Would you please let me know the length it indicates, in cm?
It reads 7.6 cm
